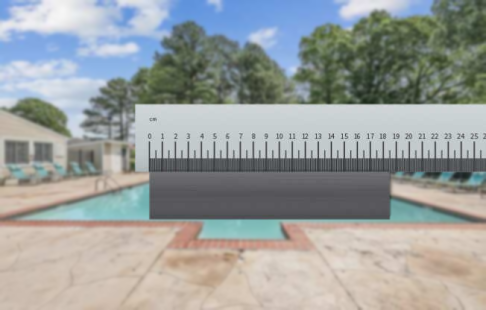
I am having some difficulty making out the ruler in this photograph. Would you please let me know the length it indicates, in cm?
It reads 18.5 cm
